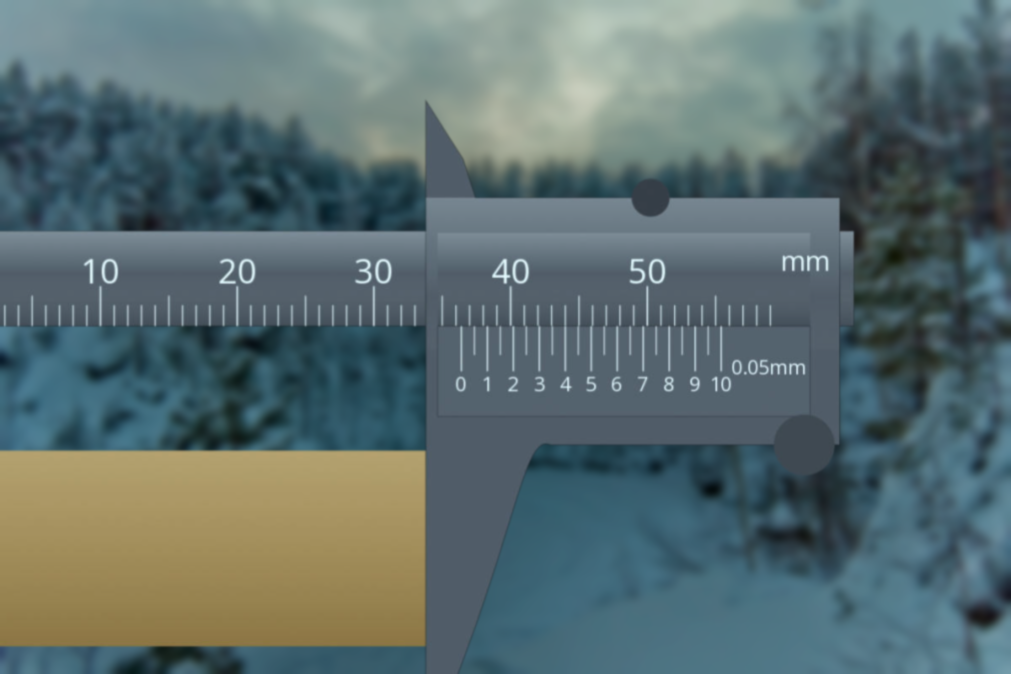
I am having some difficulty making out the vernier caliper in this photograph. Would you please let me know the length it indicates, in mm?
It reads 36.4 mm
